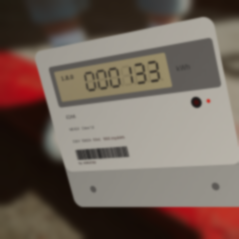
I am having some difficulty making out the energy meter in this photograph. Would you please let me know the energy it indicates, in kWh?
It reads 133 kWh
